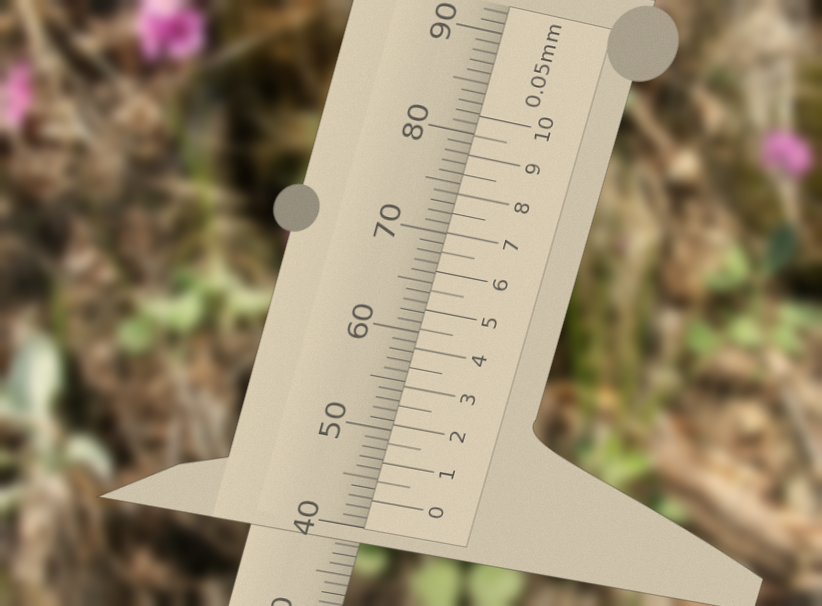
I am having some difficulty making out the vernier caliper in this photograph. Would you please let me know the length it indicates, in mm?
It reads 42.8 mm
